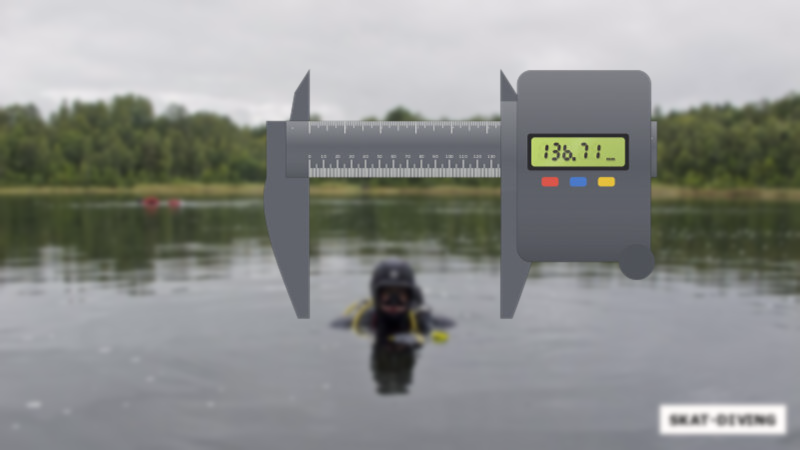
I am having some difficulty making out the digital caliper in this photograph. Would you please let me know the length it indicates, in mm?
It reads 136.71 mm
